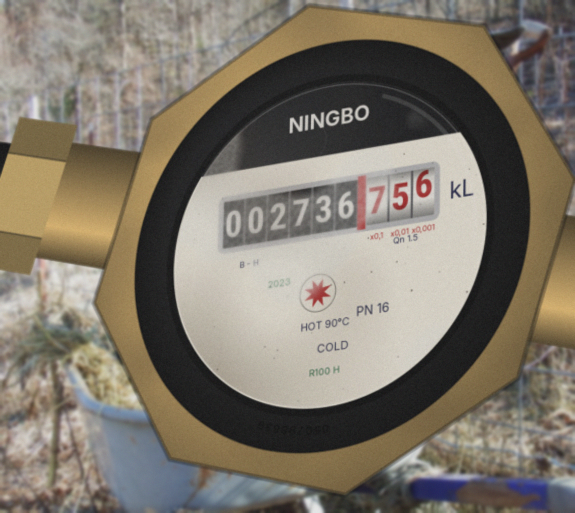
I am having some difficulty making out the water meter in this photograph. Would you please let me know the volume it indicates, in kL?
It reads 2736.756 kL
